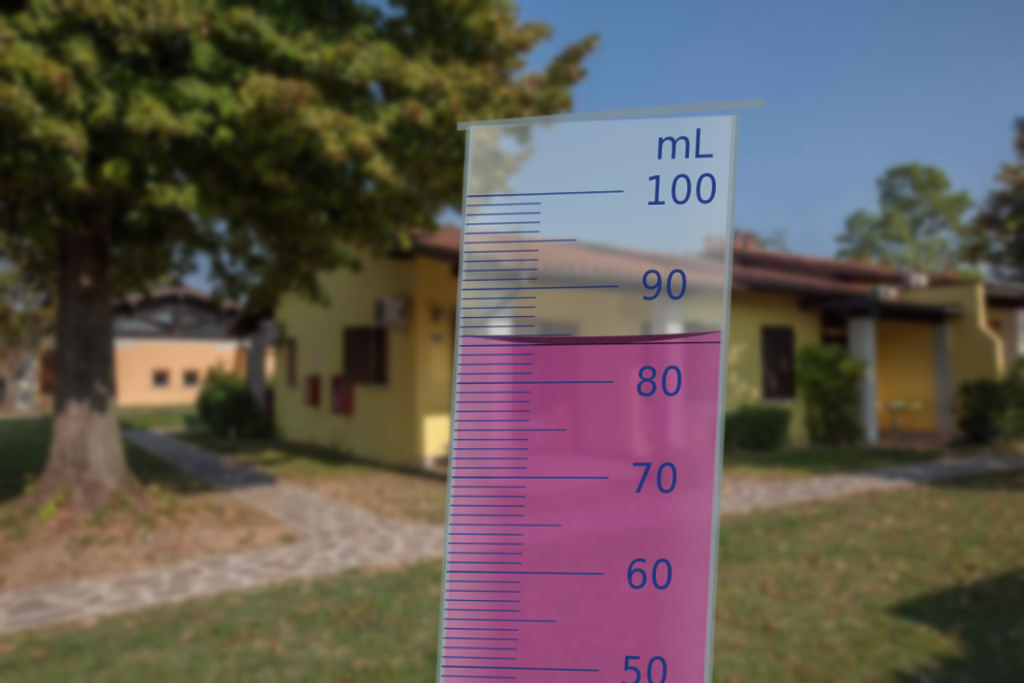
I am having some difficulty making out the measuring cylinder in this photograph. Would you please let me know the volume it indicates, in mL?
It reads 84 mL
